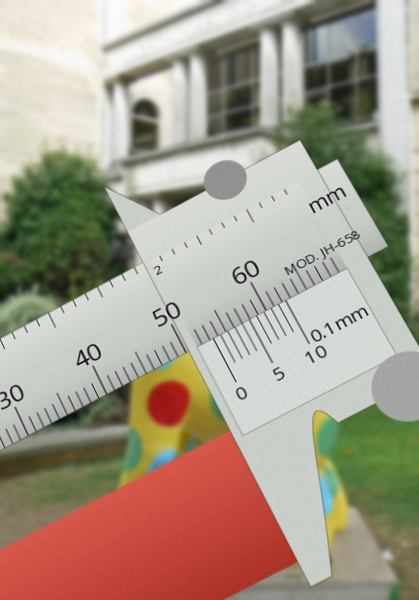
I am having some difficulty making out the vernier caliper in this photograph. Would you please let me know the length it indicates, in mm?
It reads 53.4 mm
